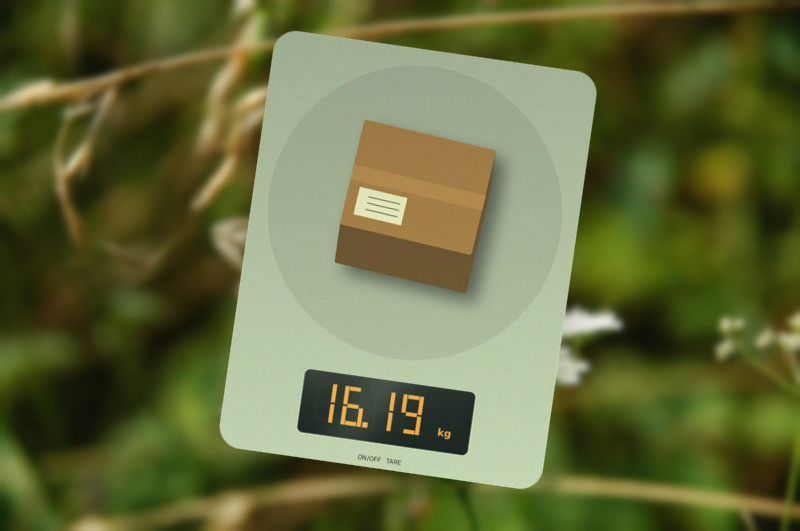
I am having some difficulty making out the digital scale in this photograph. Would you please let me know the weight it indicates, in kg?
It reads 16.19 kg
